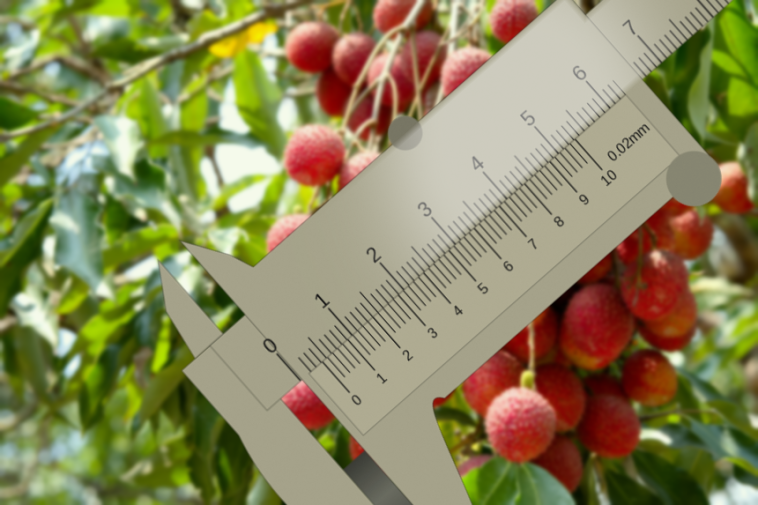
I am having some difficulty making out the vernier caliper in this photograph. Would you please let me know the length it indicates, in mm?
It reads 4.2 mm
